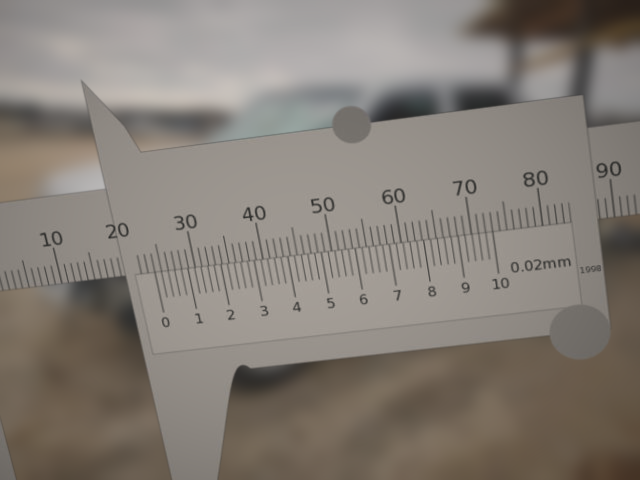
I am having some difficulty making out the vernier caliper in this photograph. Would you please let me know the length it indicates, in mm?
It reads 24.0 mm
